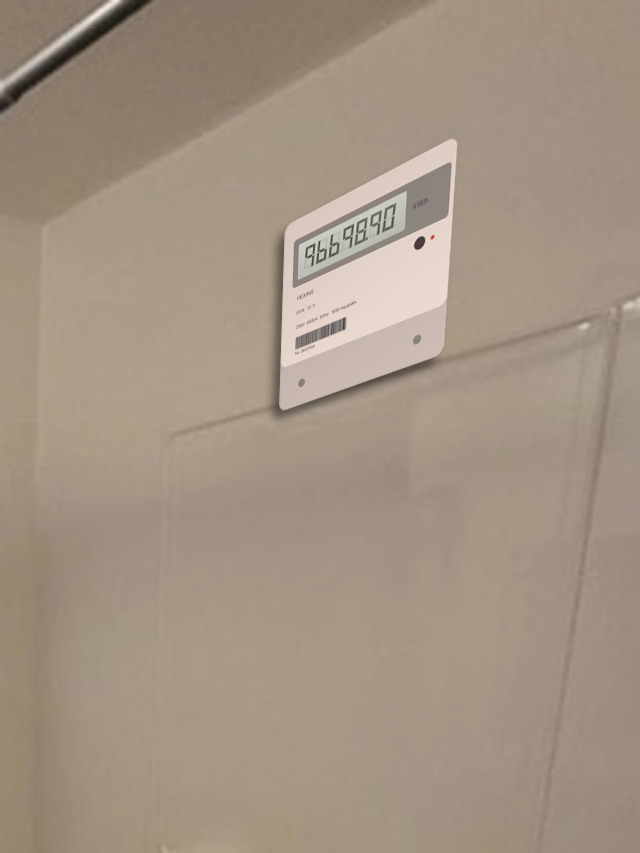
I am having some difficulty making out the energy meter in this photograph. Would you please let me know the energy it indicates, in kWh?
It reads 96698.90 kWh
